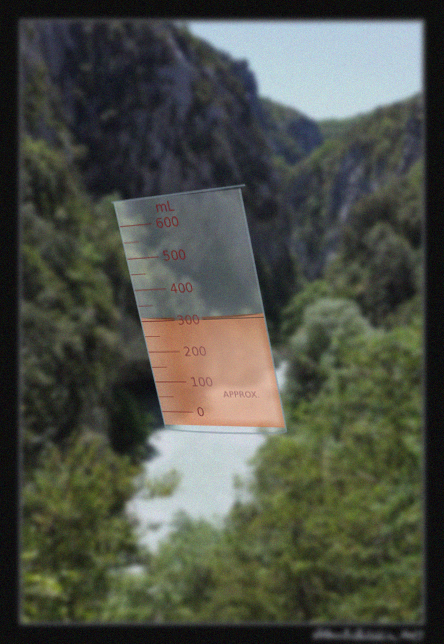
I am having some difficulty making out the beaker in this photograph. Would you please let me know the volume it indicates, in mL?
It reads 300 mL
